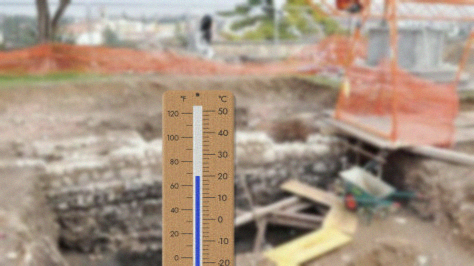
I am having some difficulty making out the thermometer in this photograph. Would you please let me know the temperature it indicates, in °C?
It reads 20 °C
